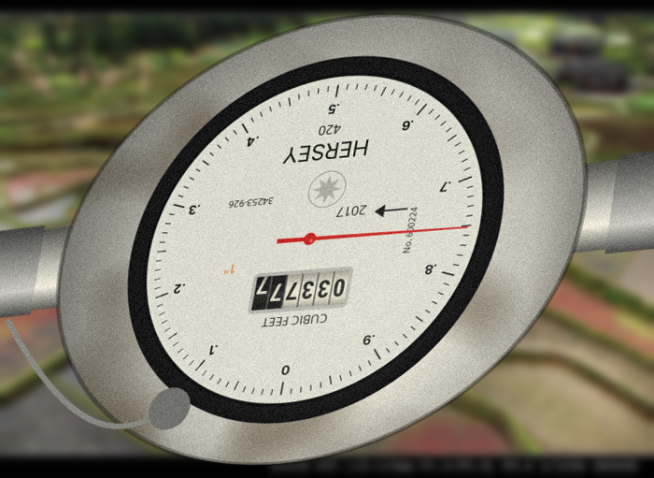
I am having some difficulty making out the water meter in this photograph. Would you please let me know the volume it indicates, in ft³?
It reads 33776.75 ft³
